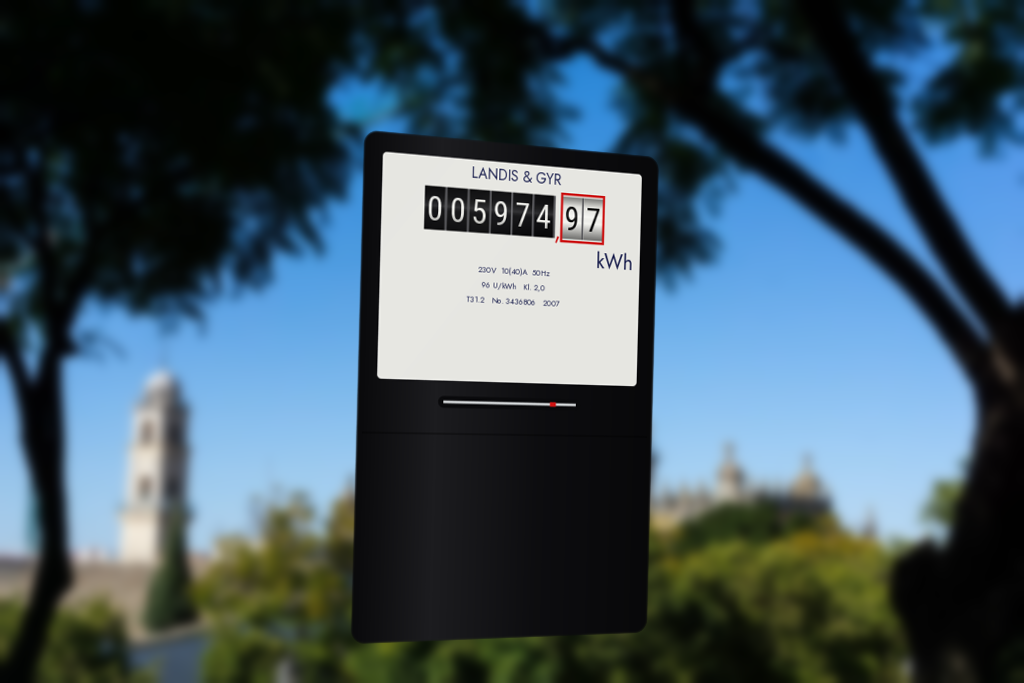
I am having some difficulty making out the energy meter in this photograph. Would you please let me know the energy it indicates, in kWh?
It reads 5974.97 kWh
